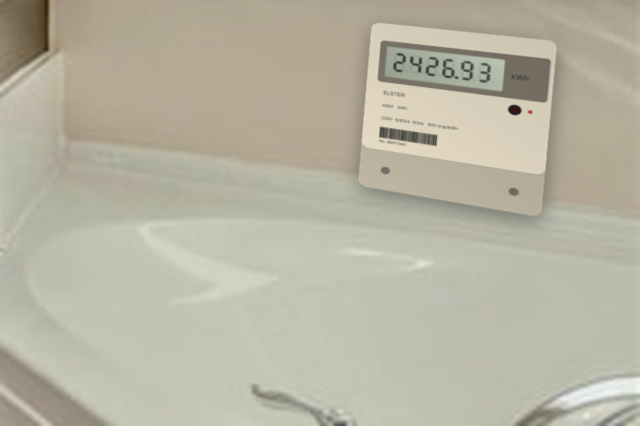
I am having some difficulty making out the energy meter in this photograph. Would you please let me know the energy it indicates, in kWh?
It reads 2426.93 kWh
